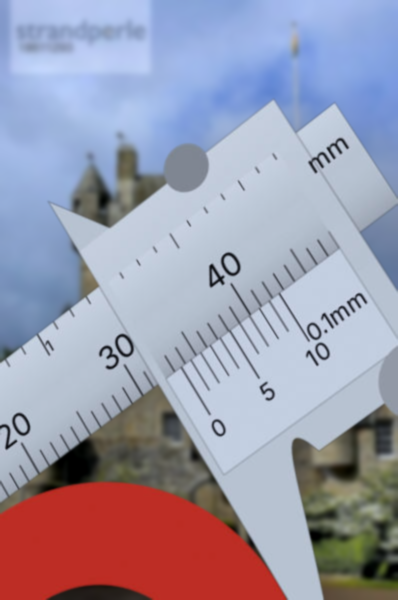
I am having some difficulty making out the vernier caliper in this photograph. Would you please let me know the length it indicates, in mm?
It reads 33.6 mm
